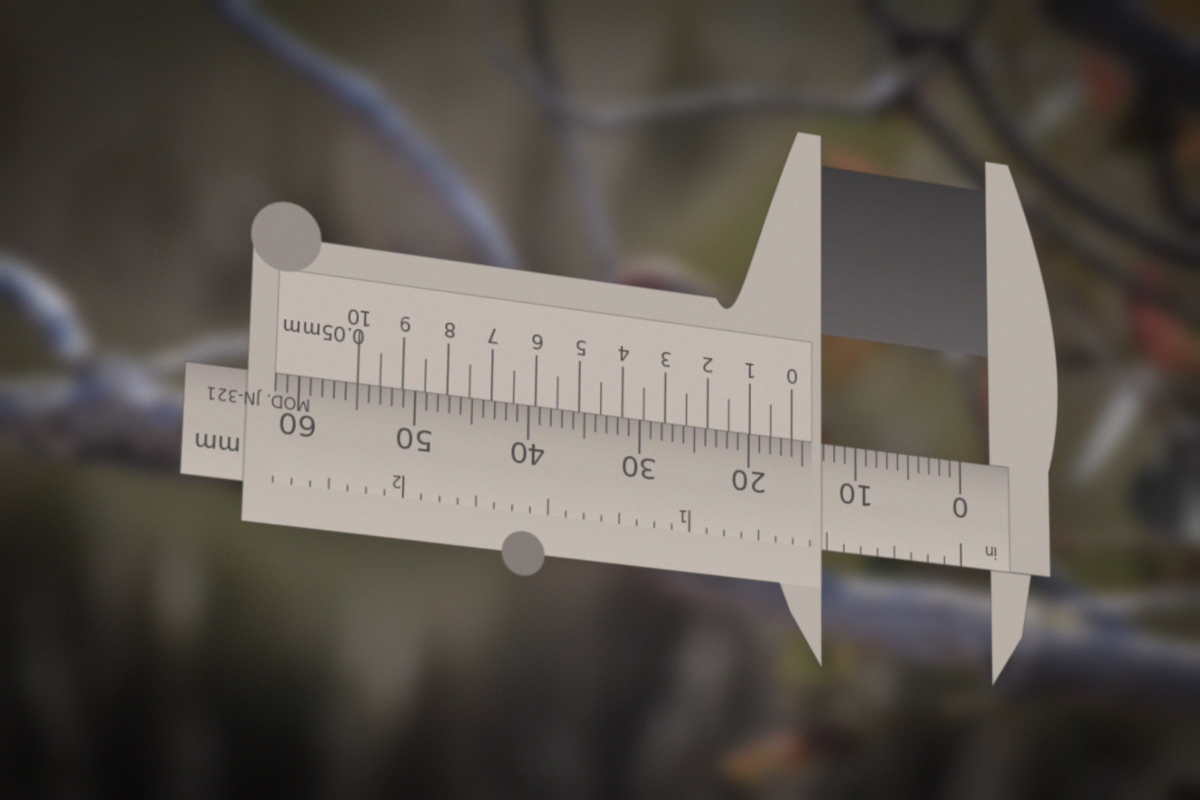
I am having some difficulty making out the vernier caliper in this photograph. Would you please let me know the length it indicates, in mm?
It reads 16.0 mm
